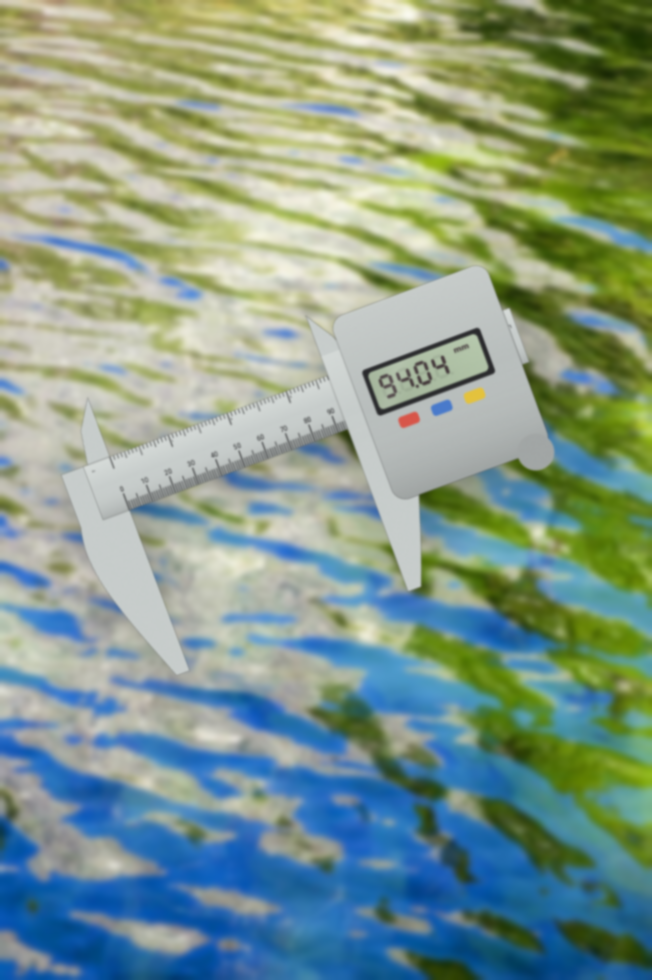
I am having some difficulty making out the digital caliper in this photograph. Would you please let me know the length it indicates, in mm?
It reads 94.04 mm
